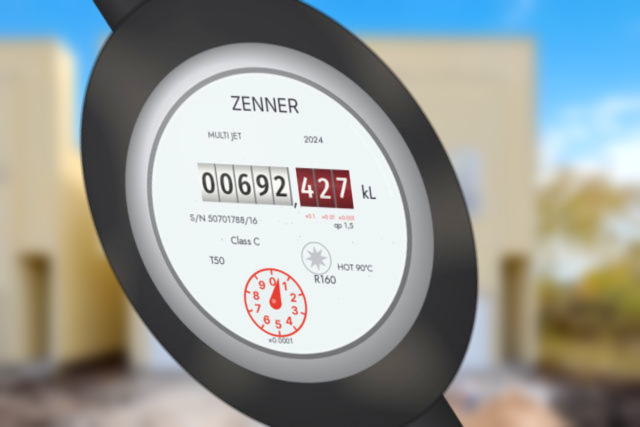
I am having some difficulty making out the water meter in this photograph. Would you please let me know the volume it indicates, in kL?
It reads 692.4270 kL
